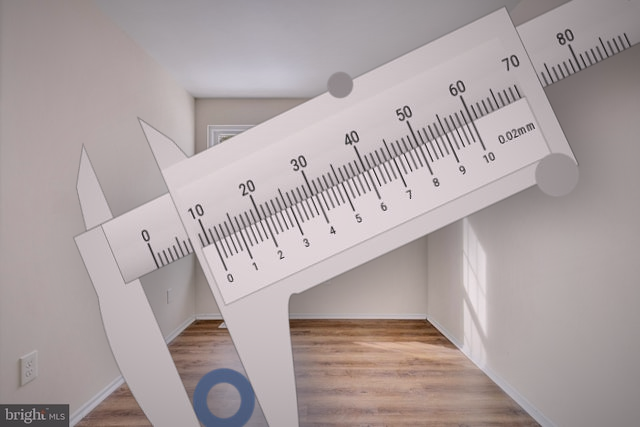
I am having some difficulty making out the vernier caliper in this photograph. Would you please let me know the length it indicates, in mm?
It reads 11.0 mm
